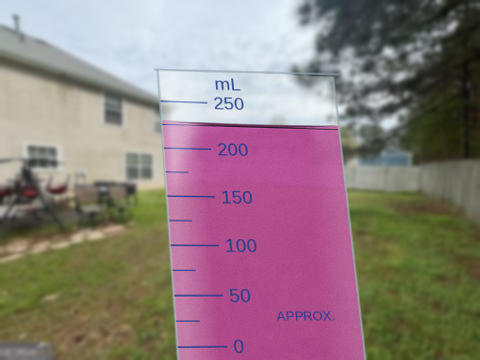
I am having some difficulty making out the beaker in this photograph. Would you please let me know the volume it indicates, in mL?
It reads 225 mL
